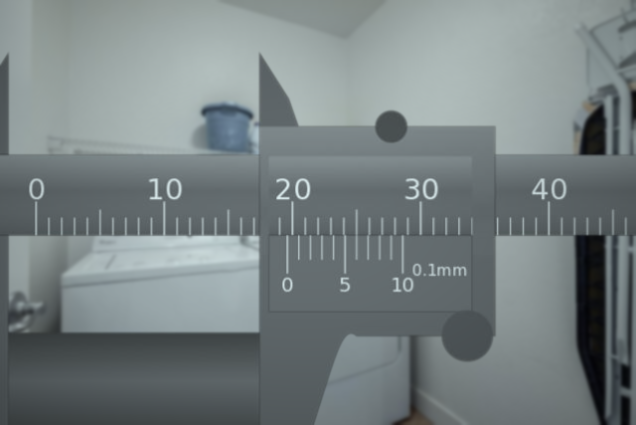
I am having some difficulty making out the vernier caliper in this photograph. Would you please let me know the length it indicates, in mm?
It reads 19.6 mm
